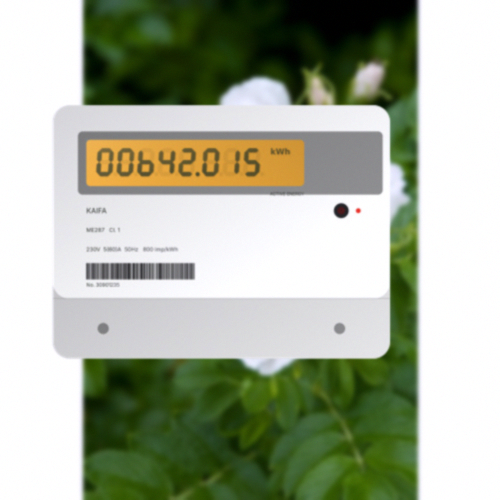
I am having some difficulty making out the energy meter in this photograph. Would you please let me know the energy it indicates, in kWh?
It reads 642.015 kWh
